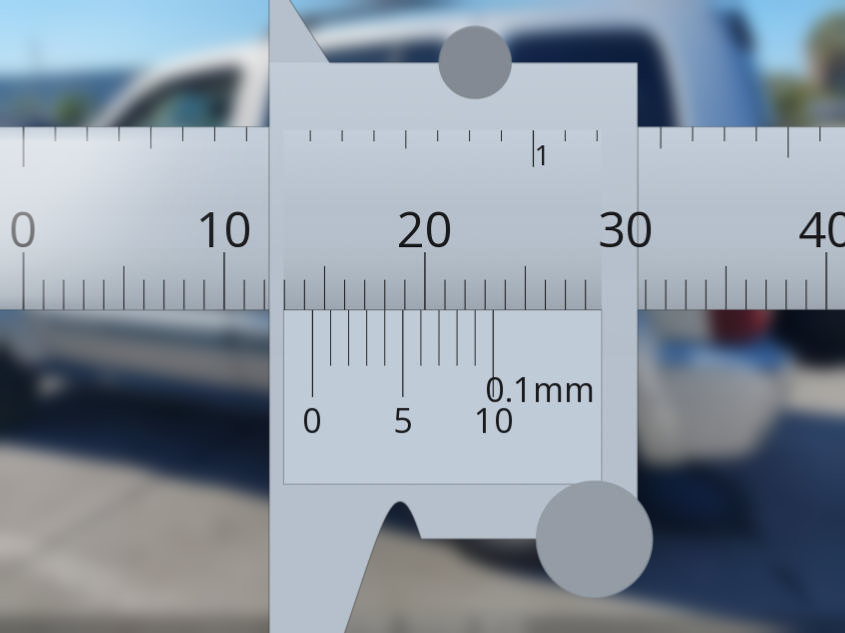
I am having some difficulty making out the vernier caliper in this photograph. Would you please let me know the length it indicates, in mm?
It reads 14.4 mm
